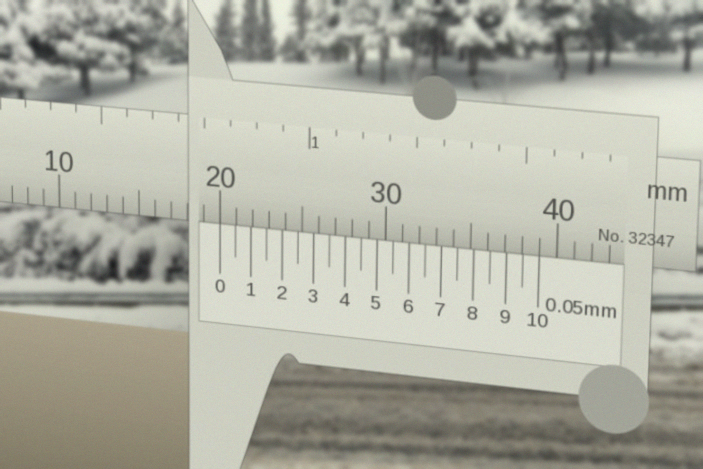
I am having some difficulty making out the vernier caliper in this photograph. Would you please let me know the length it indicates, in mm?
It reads 20.0 mm
